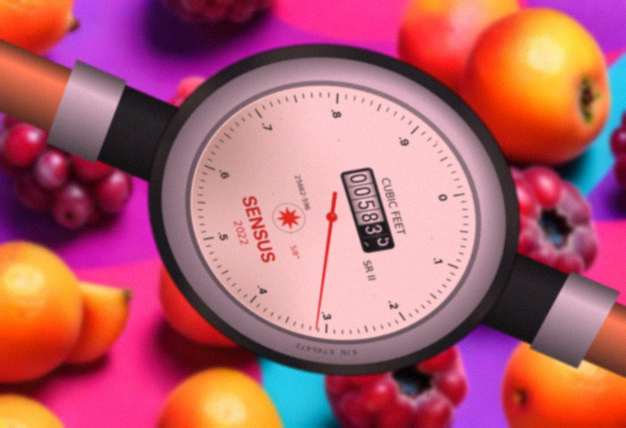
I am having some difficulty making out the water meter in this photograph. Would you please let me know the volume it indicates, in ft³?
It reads 5835.31 ft³
